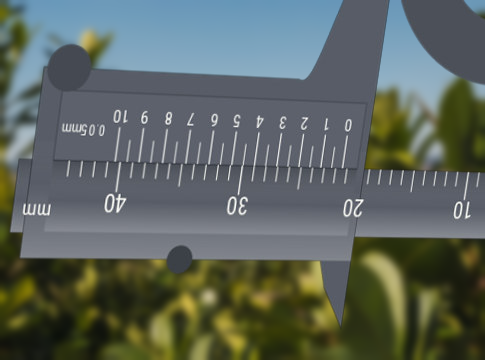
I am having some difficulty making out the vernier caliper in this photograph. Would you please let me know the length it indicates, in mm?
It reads 21.4 mm
